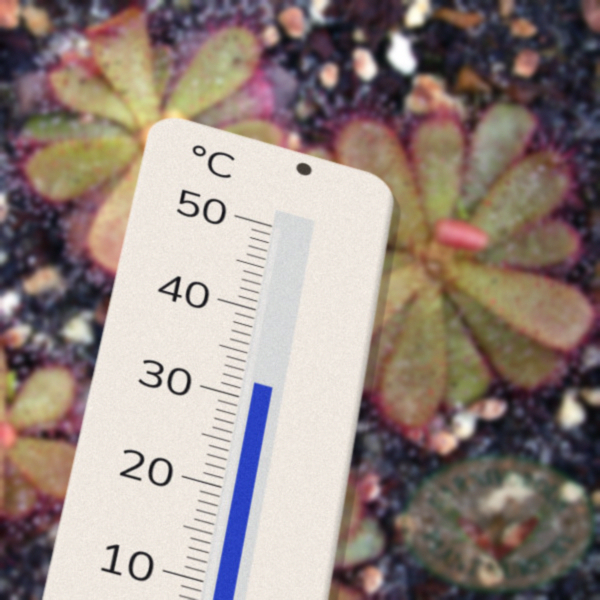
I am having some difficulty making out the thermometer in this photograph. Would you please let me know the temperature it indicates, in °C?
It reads 32 °C
